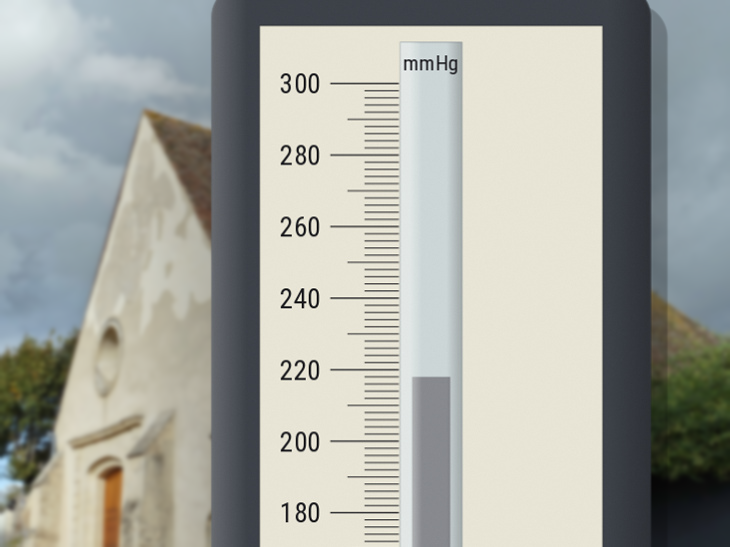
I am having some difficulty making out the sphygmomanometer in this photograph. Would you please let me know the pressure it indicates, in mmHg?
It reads 218 mmHg
